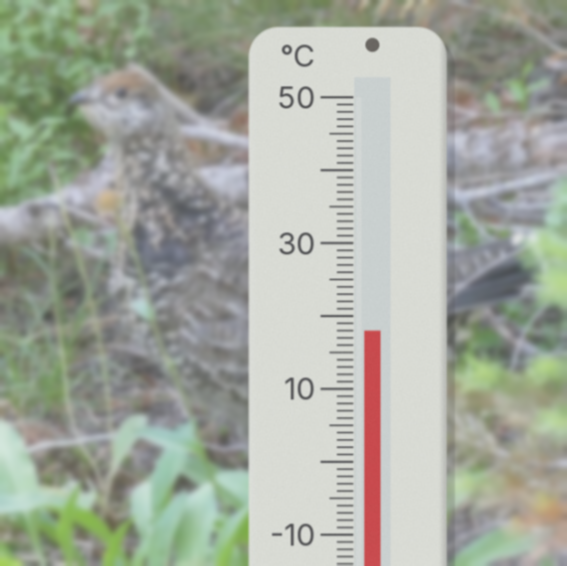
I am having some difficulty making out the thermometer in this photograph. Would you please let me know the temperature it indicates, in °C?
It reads 18 °C
